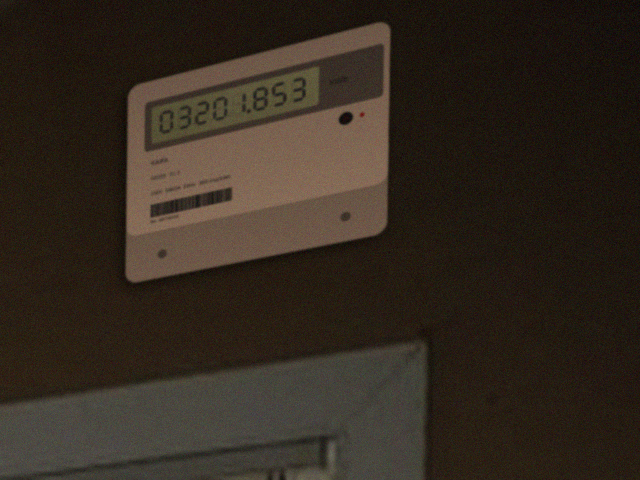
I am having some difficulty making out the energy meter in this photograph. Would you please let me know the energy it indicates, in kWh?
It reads 3201.853 kWh
